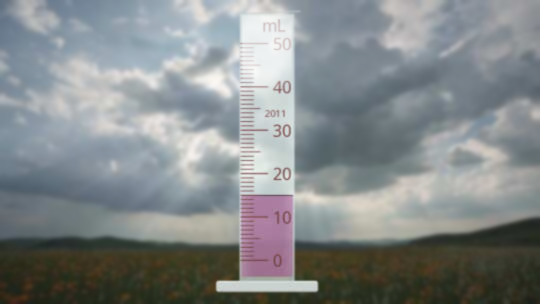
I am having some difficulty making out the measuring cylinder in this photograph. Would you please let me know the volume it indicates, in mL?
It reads 15 mL
